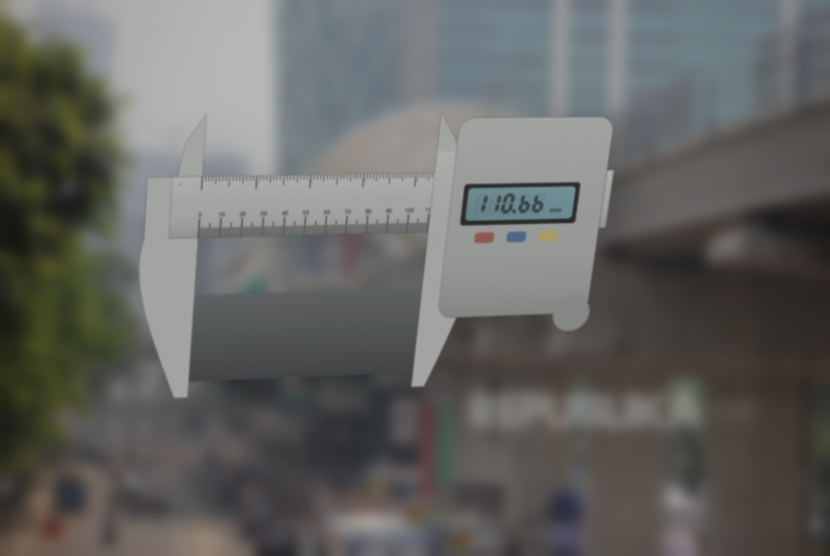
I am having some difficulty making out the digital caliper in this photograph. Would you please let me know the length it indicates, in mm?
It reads 110.66 mm
